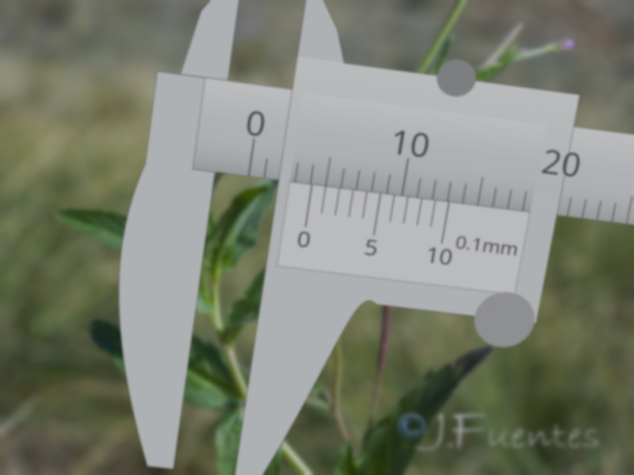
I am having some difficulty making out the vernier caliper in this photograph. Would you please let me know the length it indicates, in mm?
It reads 4.1 mm
